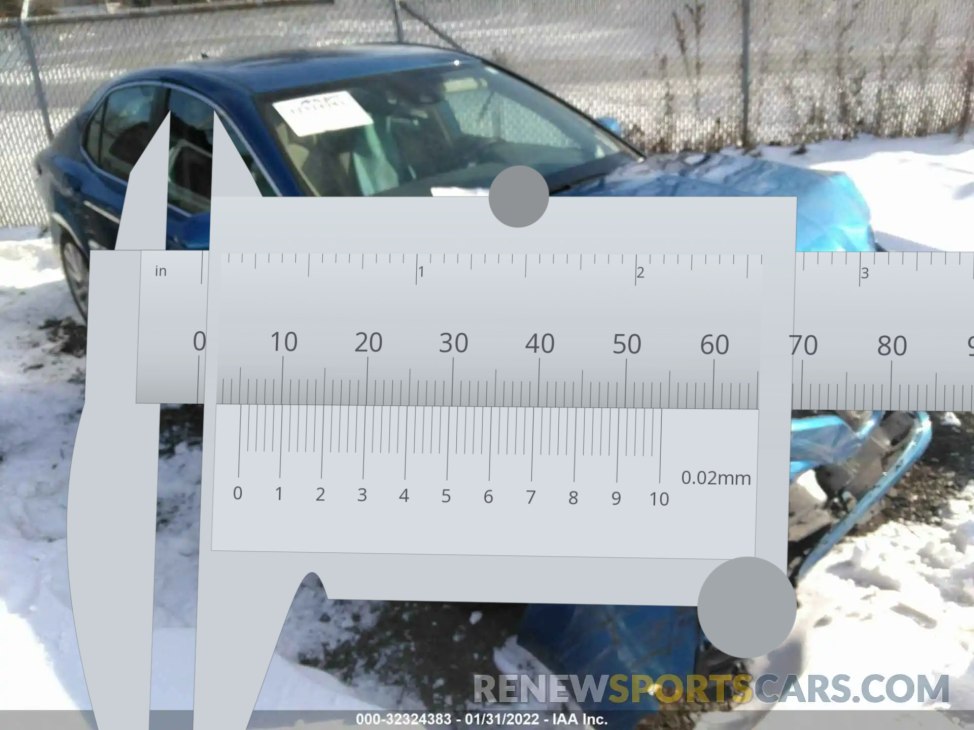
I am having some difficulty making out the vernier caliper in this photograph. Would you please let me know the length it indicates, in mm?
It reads 5.2 mm
